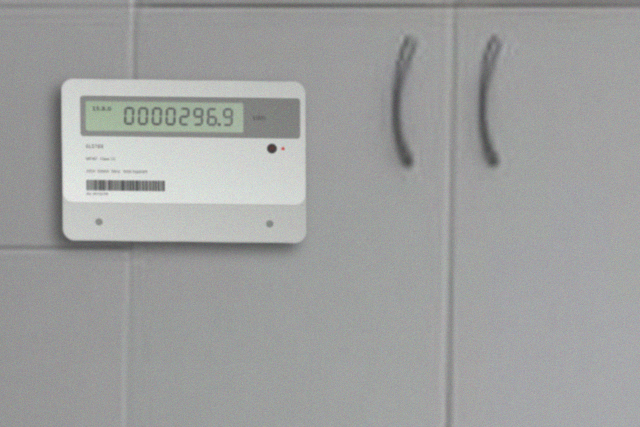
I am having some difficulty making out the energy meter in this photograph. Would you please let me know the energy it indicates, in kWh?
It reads 296.9 kWh
